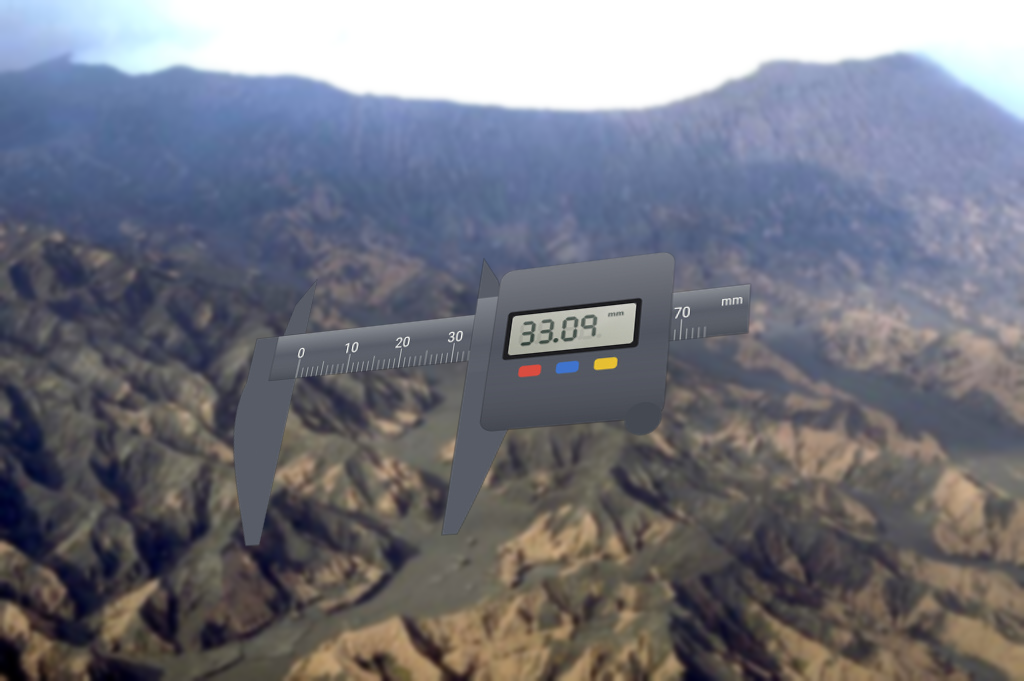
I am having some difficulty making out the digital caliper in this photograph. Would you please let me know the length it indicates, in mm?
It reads 33.09 mm
